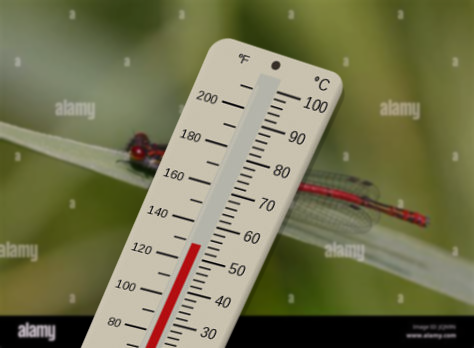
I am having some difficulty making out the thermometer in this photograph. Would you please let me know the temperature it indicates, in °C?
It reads 54 °C
